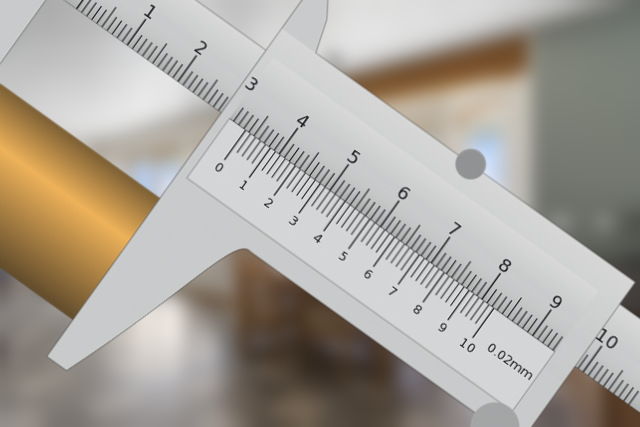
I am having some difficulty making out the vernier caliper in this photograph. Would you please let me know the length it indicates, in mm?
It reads 33.4 mm
